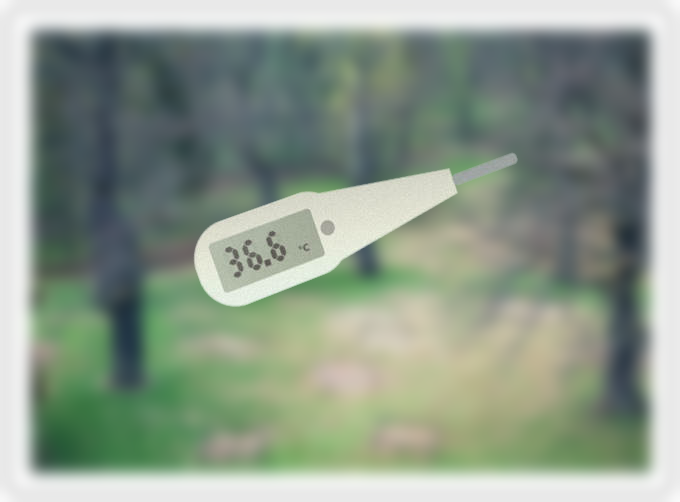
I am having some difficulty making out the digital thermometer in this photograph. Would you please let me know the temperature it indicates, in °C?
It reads 36.6 °C
